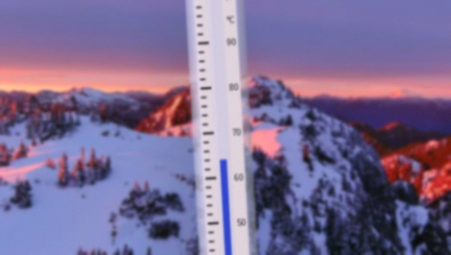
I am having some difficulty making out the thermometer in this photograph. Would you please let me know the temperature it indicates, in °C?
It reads 64 °C
